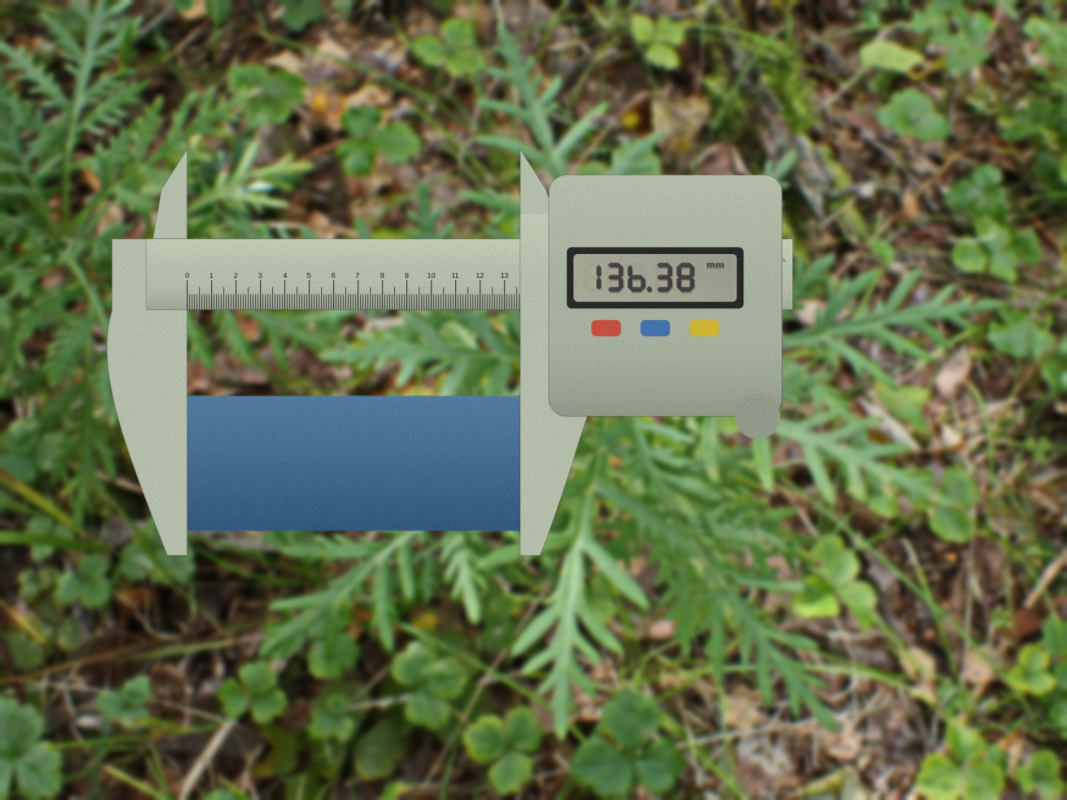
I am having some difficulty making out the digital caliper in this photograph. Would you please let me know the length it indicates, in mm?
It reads 136.38 mm
